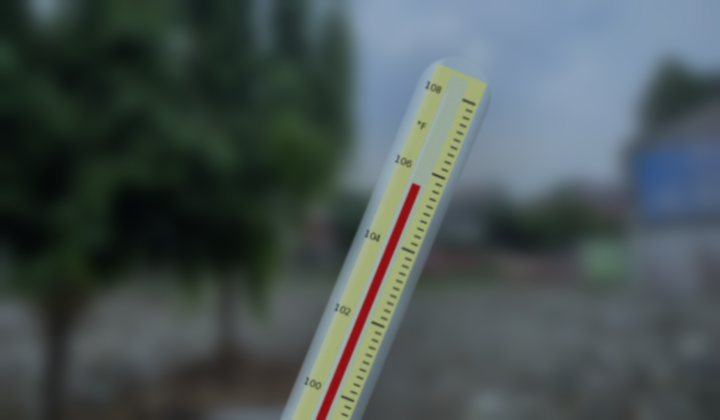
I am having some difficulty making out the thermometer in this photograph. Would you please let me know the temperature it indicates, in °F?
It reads 105.6 °F
